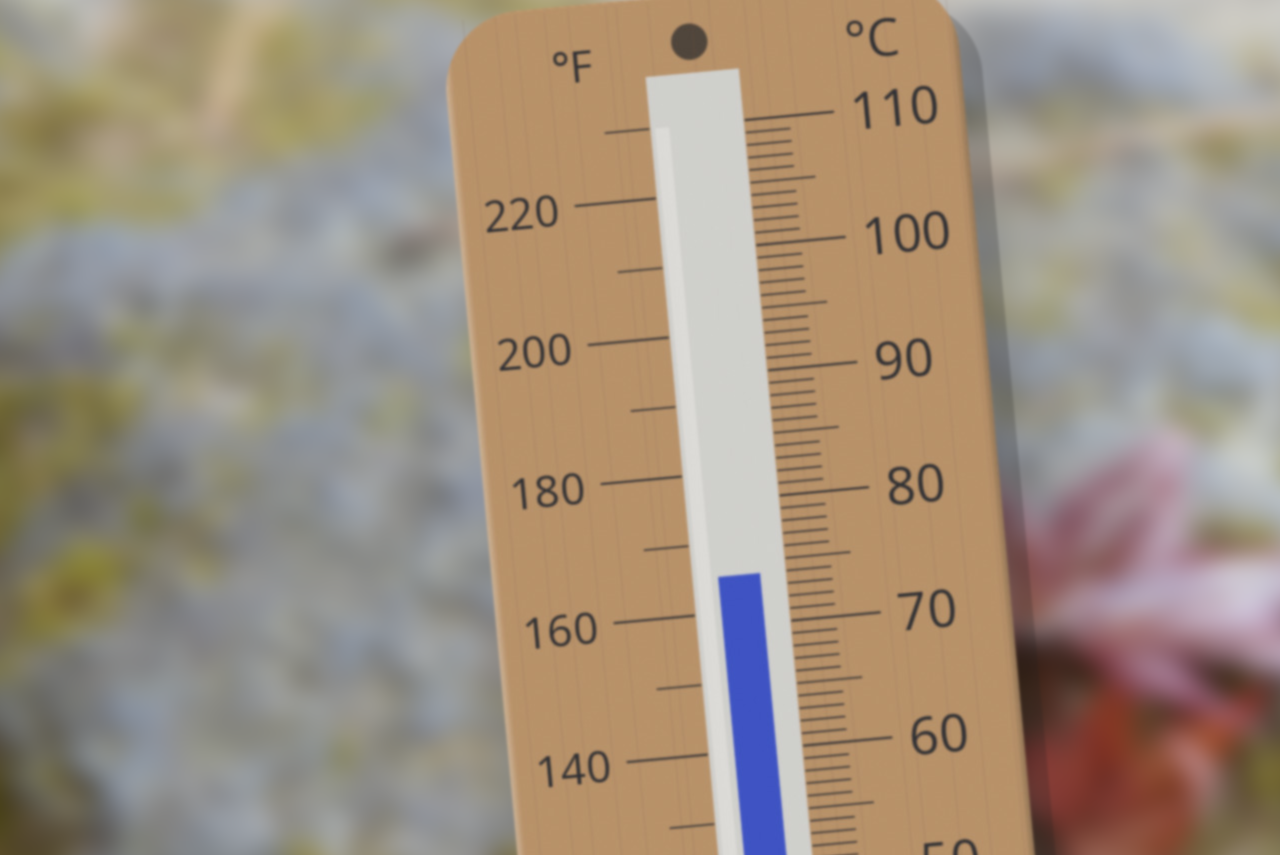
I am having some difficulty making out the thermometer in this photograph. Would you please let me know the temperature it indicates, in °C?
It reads 74 °C
